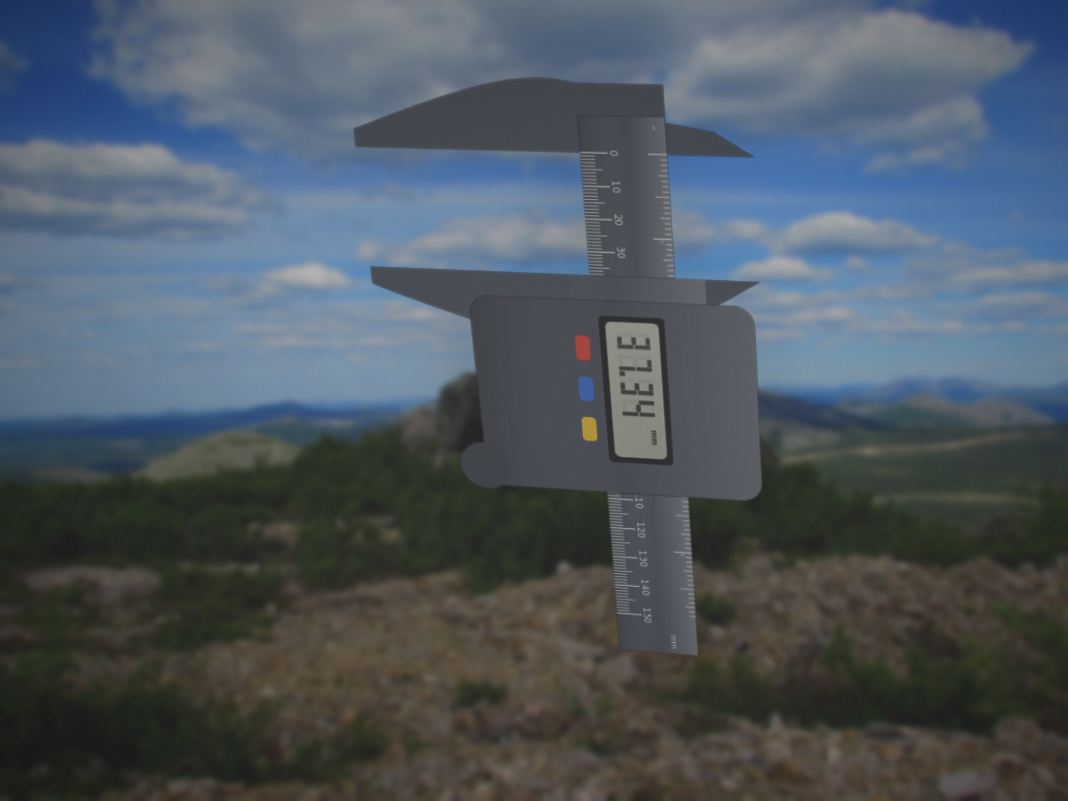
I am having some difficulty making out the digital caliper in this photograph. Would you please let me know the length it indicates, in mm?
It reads 37.34 mm
